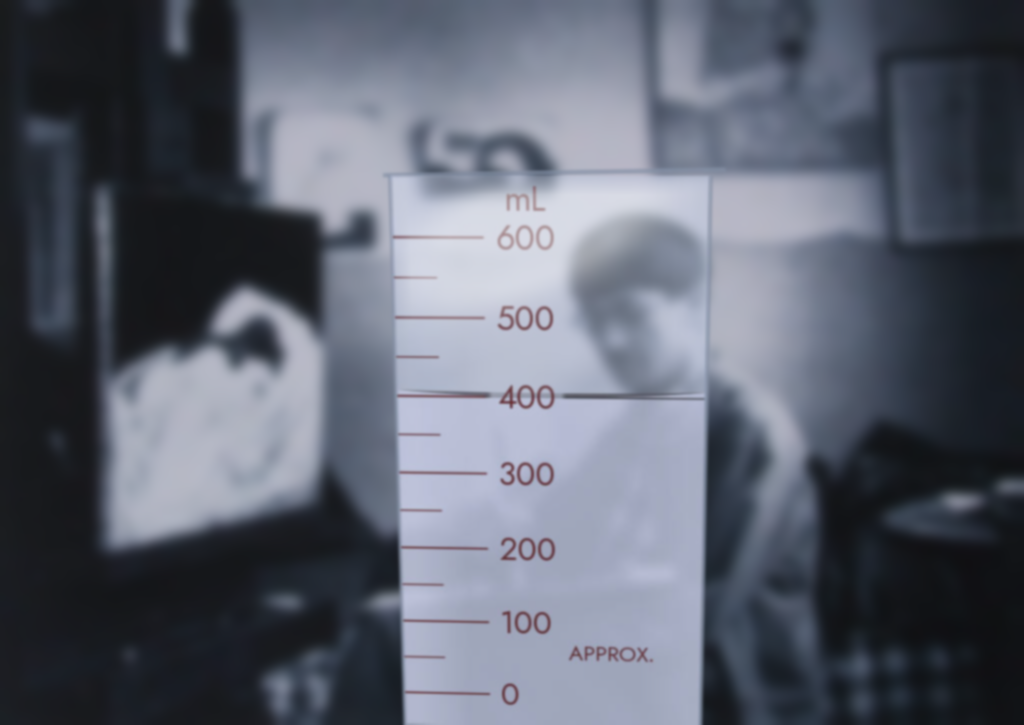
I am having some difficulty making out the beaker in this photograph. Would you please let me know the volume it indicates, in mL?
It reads 400 mL
